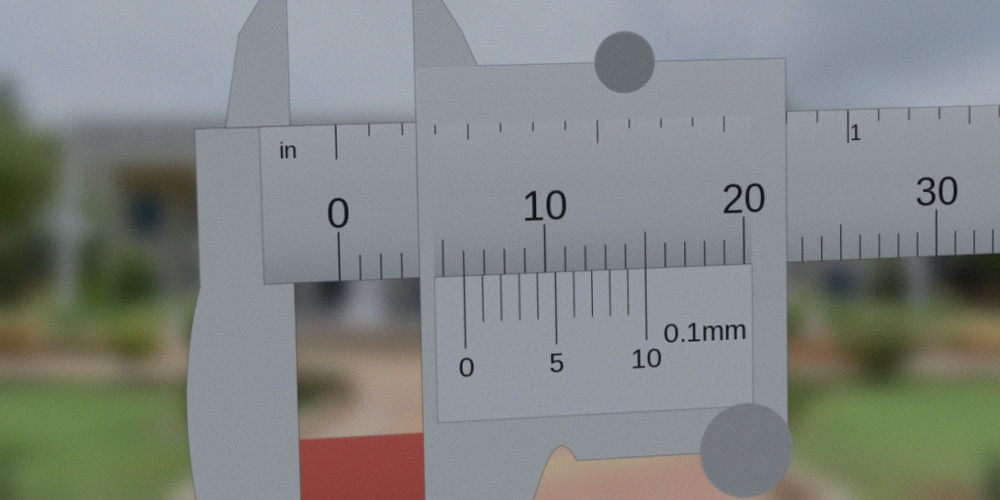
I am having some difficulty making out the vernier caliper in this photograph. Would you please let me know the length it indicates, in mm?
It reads 6.0 mm
